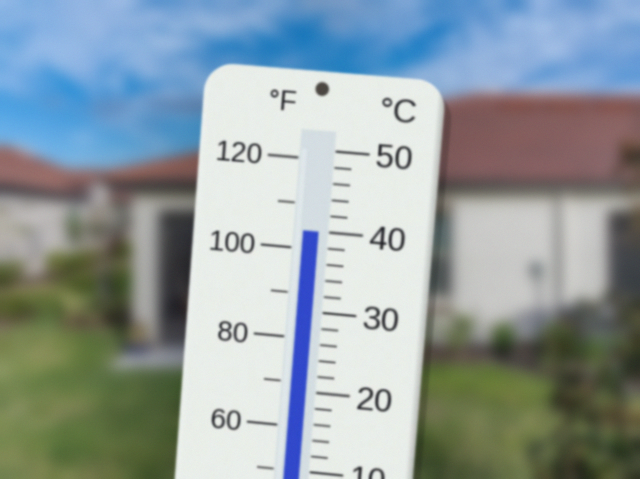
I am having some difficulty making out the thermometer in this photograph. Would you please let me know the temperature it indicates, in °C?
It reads 40 °C
